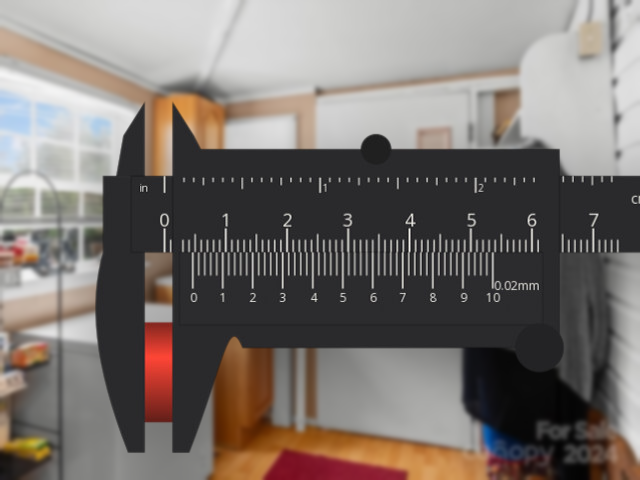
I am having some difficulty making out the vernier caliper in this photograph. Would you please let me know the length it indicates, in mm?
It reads 4.6 mm
